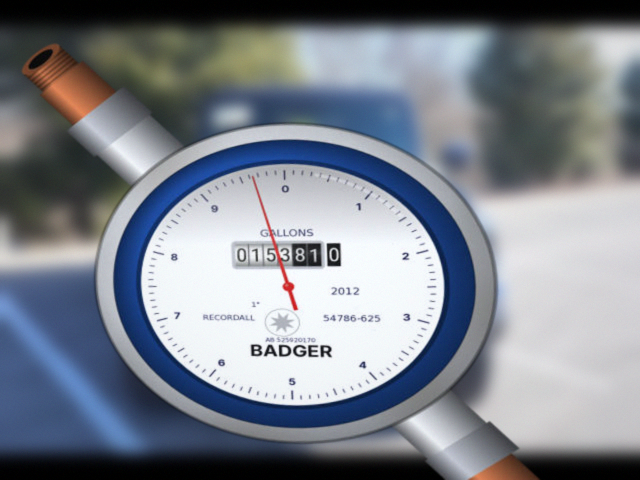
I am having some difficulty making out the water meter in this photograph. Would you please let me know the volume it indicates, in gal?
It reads 153809.6 gal
